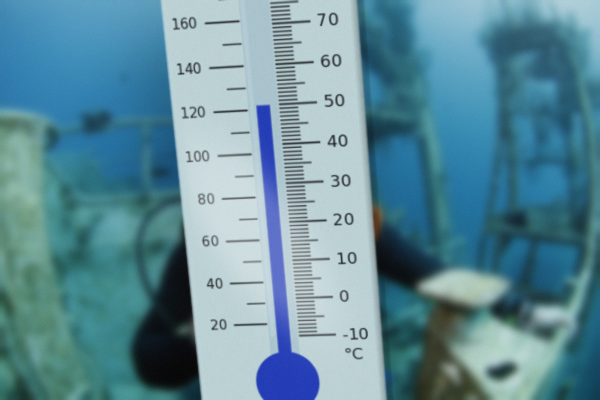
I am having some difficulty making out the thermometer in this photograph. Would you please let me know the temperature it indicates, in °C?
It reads 50 °C
